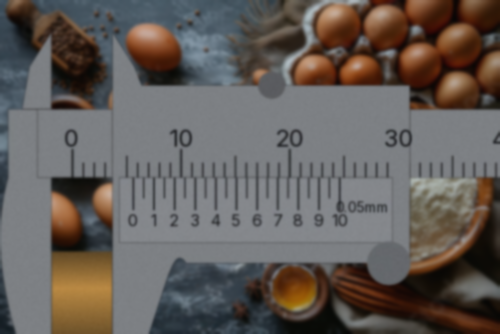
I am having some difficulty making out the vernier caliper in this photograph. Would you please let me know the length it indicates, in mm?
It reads 5.6 mm
